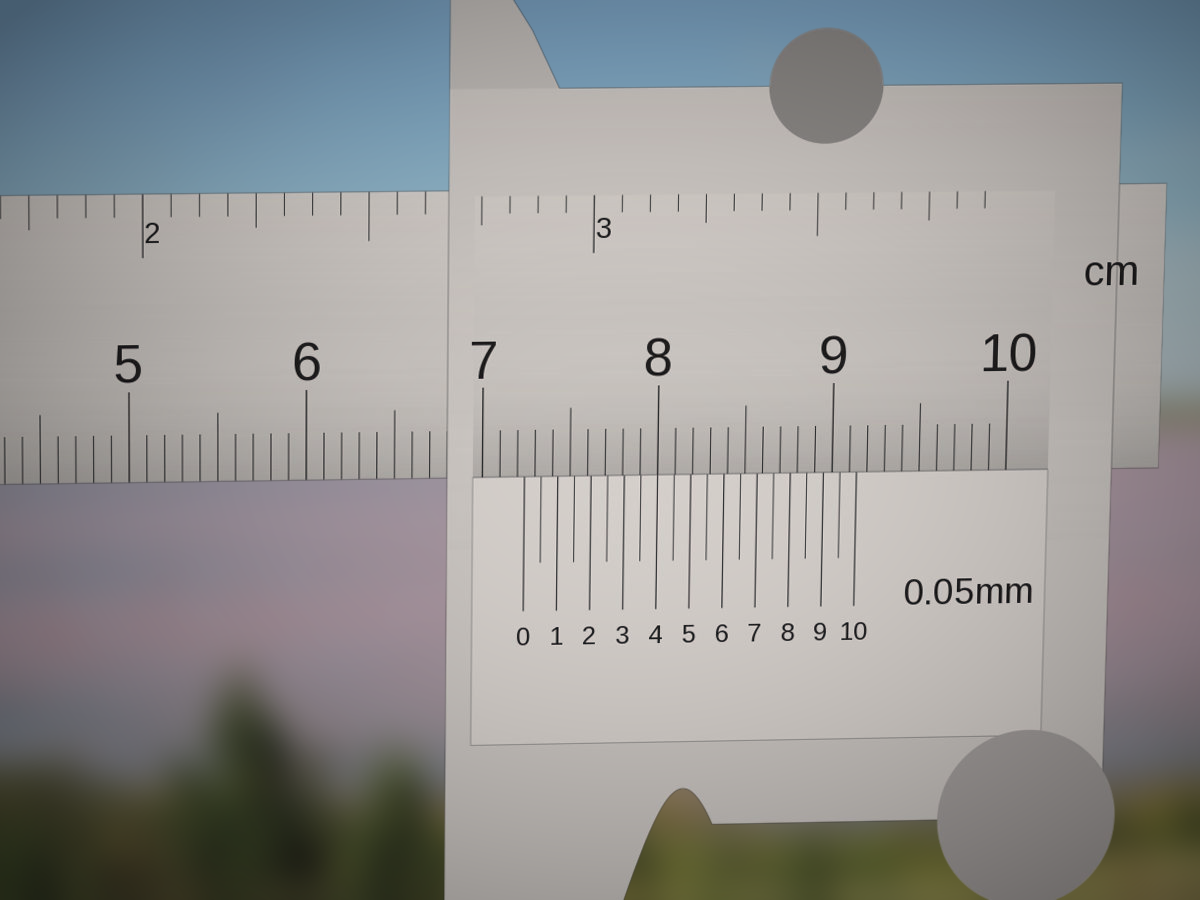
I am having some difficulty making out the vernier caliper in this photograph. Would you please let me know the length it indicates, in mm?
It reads 72.4 mm
